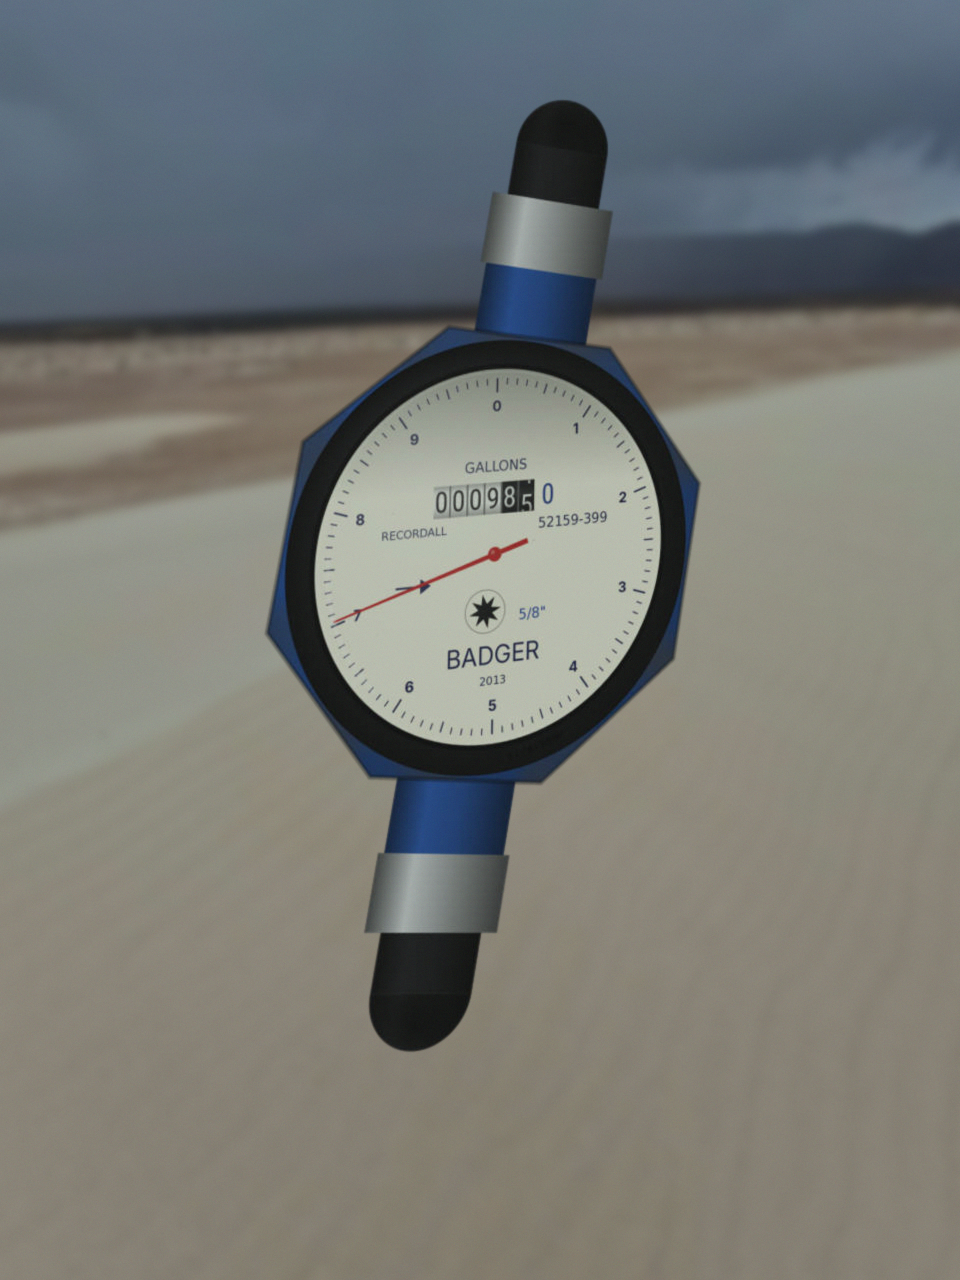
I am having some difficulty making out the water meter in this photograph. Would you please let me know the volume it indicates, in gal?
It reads 9847.0 gal
